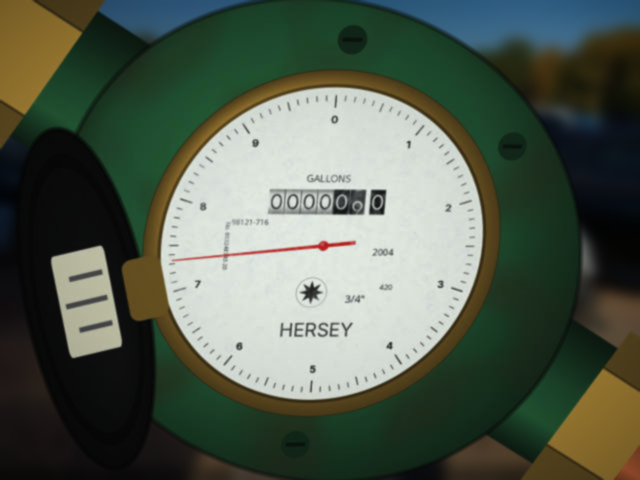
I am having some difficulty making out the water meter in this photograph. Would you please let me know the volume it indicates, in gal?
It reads 87.3 gal
